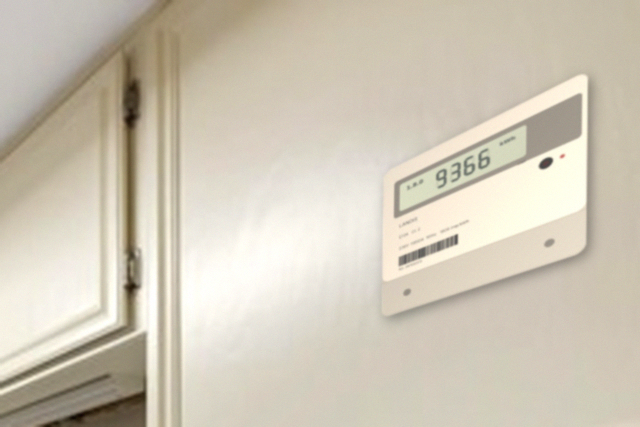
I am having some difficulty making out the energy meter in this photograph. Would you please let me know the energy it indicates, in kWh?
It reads 9366 kWh
